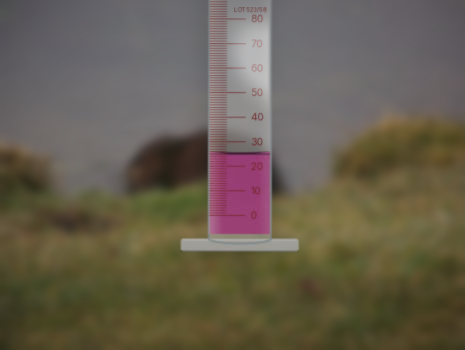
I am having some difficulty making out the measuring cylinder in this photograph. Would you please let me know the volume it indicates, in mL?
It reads 25 mL
